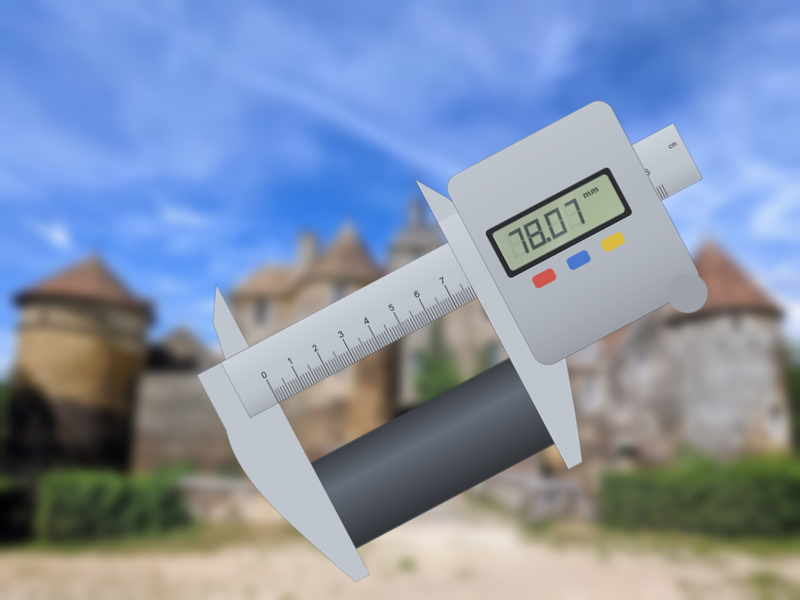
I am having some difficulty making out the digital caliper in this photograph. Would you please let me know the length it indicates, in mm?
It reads 78.07 mm
